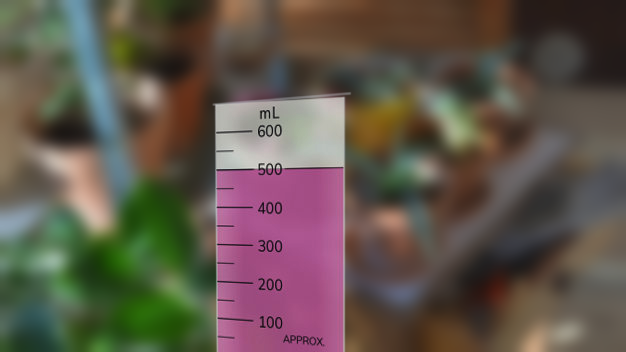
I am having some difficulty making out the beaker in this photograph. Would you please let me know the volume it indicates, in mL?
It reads 500 mL
